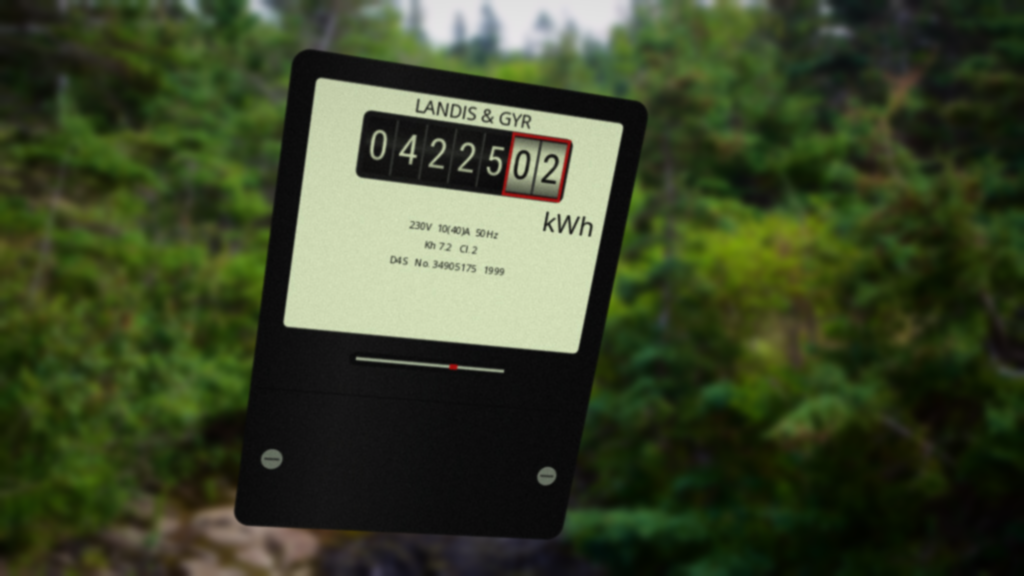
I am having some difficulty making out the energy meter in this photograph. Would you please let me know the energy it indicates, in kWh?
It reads 4225.02 kWh
